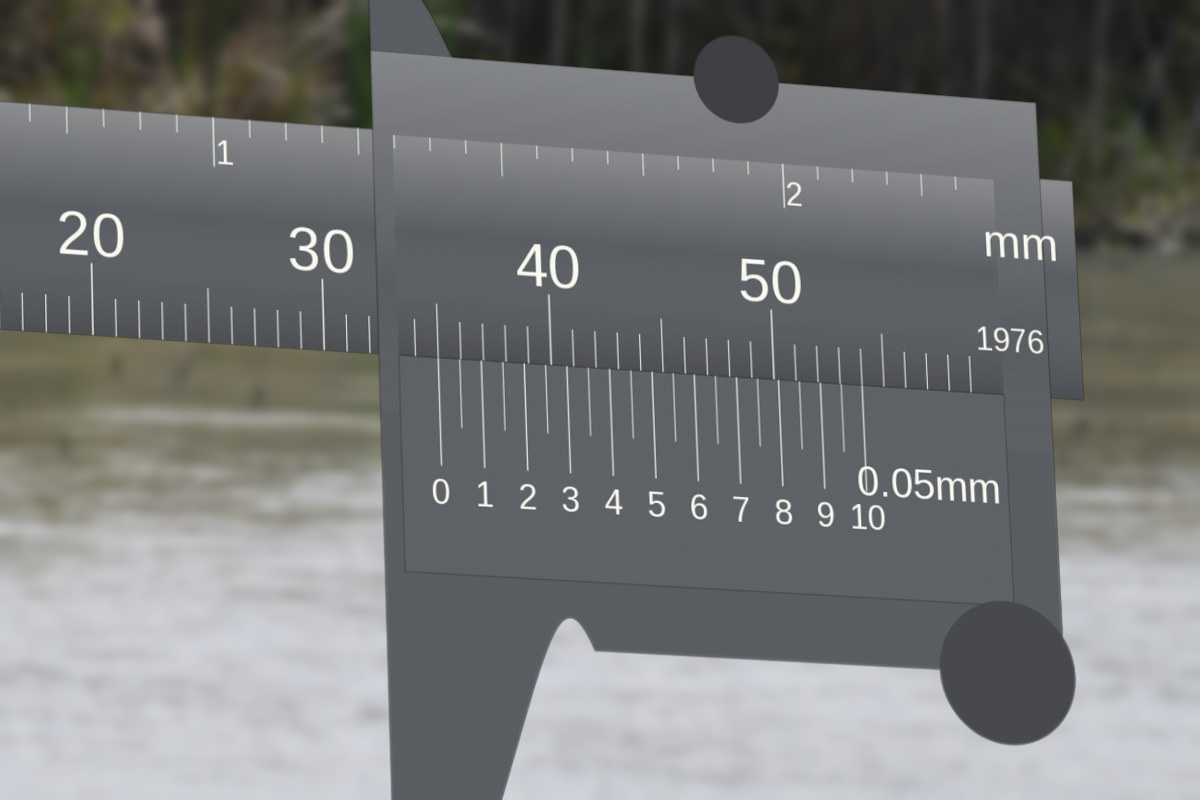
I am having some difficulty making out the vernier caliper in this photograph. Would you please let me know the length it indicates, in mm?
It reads 35.0 mm
